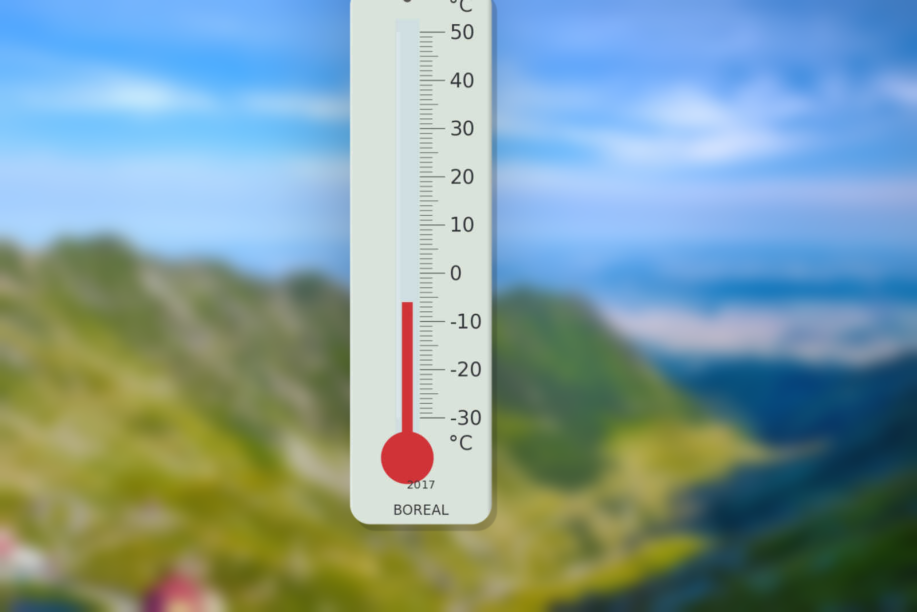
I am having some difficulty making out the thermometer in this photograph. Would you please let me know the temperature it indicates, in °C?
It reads -6 °C
